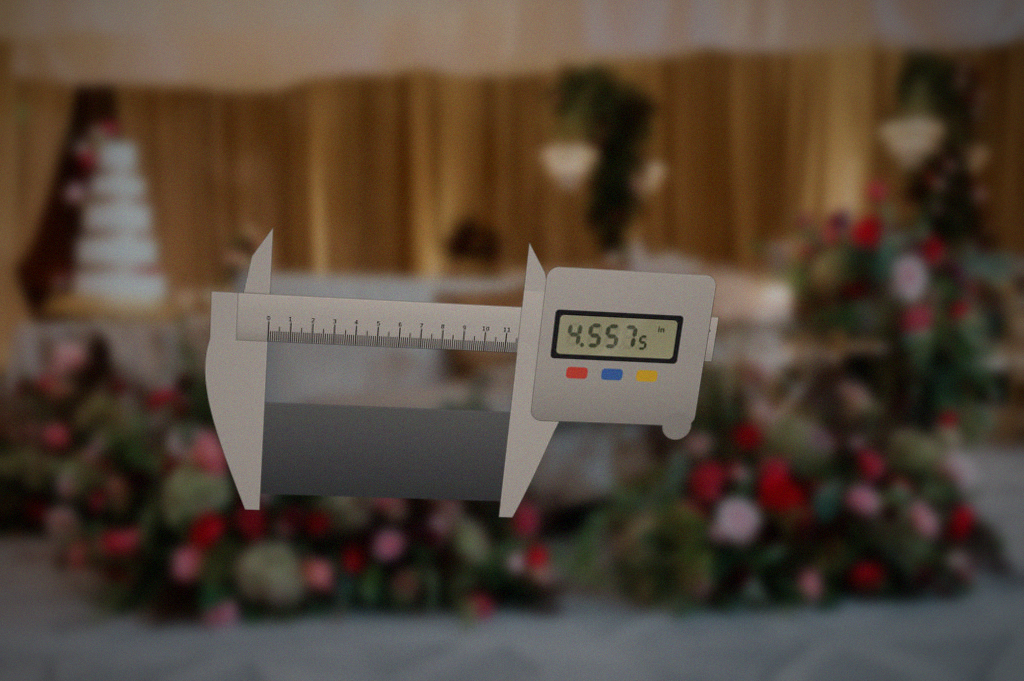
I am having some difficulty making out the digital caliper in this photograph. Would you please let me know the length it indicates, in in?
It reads 4.5575 in
